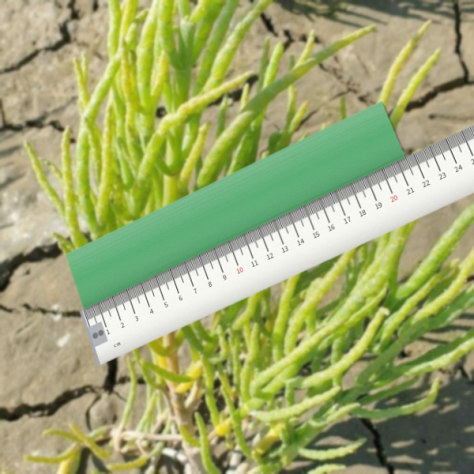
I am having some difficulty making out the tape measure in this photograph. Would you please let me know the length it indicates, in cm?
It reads 21.5 cm
